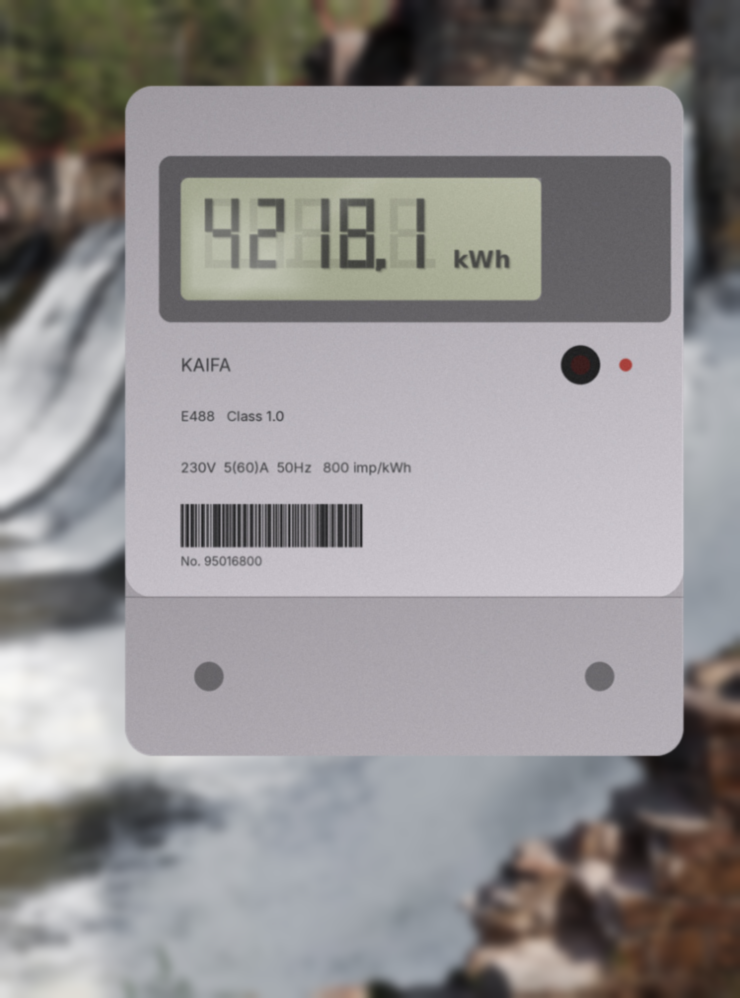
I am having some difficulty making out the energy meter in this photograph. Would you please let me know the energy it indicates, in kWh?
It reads 4218.1 kWh
